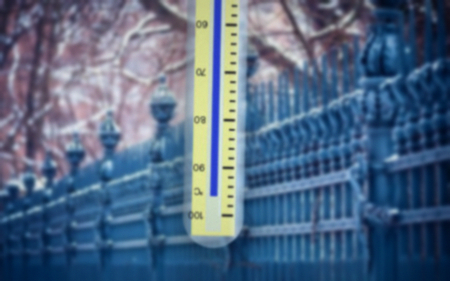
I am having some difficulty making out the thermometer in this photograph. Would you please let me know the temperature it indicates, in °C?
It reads 96 °C
